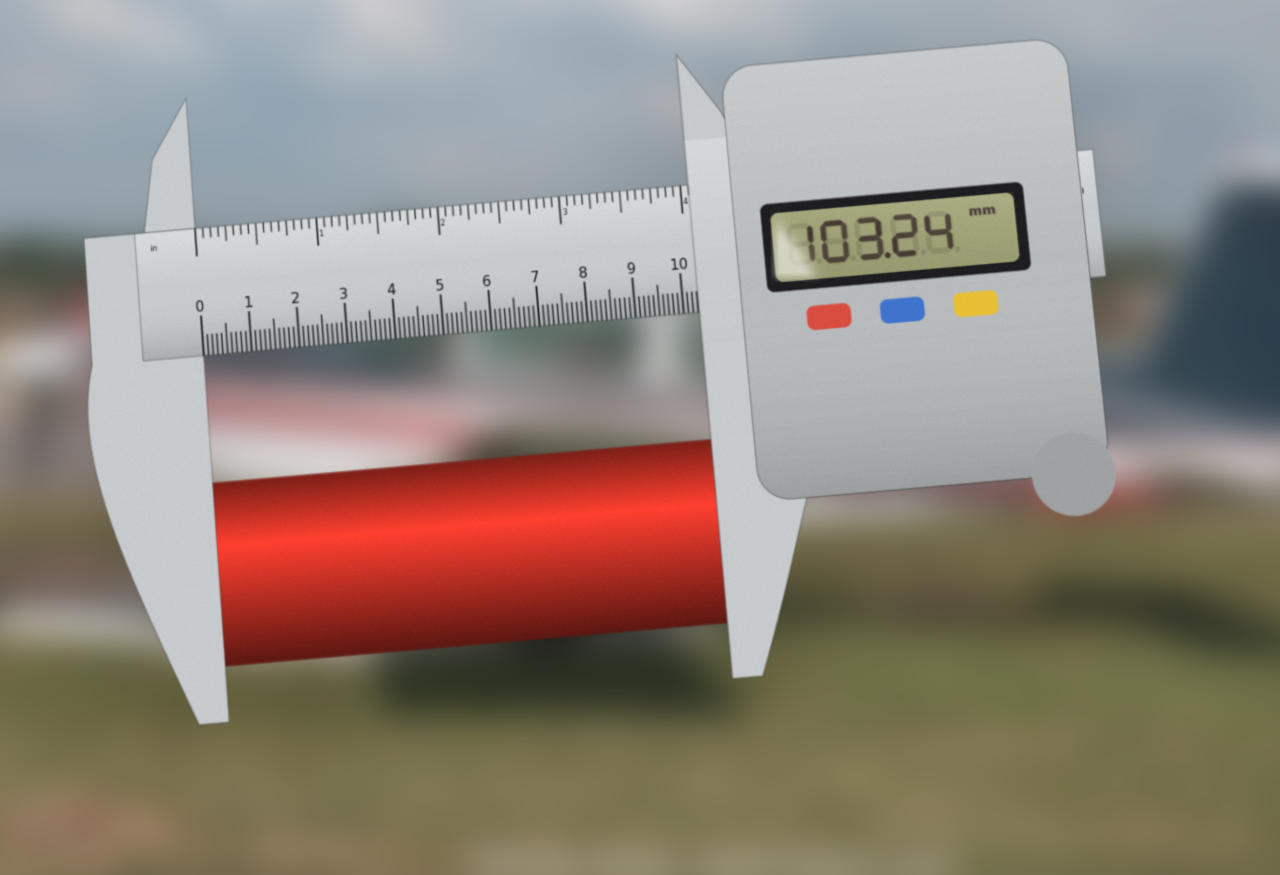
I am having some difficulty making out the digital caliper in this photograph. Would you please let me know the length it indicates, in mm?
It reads 103.24 mm
